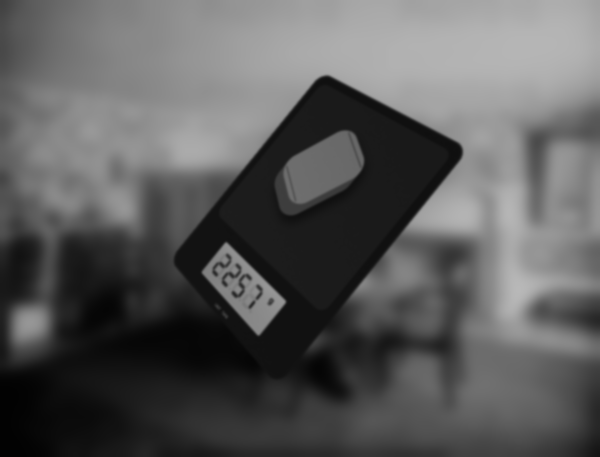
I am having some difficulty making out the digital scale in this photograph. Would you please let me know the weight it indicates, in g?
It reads 2257 g
